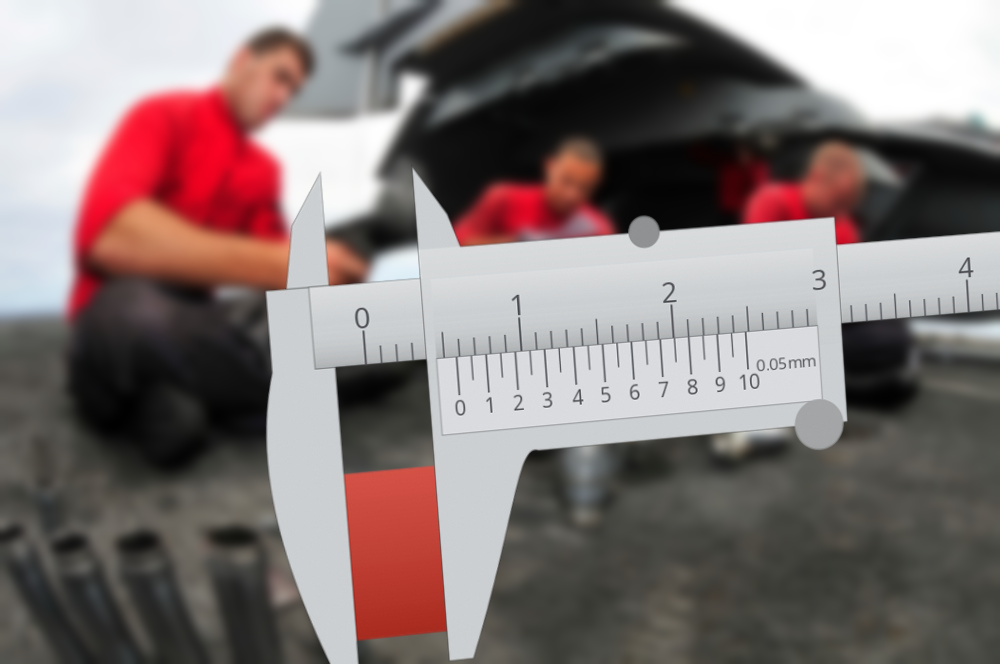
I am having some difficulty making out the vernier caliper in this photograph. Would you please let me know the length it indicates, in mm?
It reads 5.8 mm
